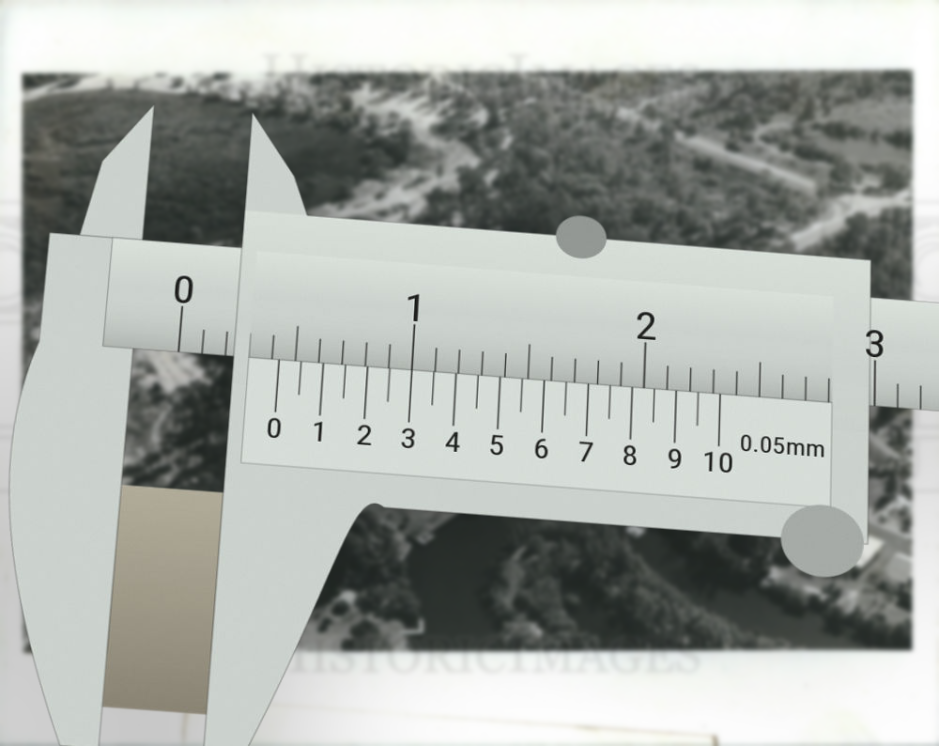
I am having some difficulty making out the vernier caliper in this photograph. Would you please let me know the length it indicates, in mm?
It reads 4.30 mm
